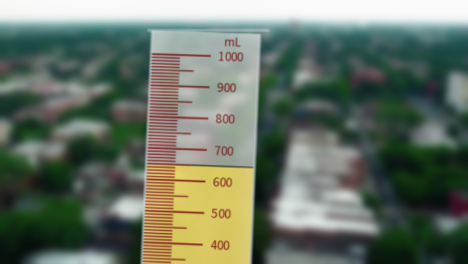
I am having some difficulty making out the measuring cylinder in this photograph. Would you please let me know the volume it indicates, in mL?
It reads 650 mL
